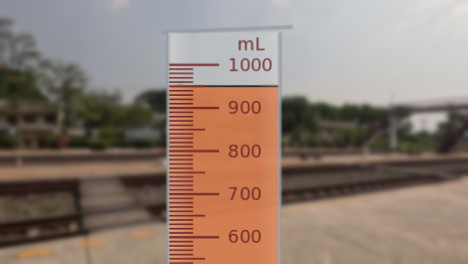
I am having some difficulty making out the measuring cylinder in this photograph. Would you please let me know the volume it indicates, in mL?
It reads 950 mL
